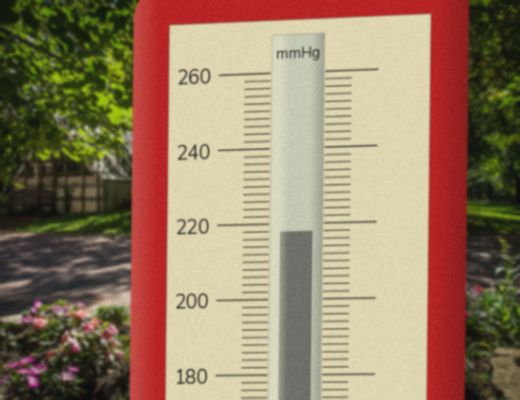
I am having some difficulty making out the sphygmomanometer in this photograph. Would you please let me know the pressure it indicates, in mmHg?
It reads 218 mmHg
